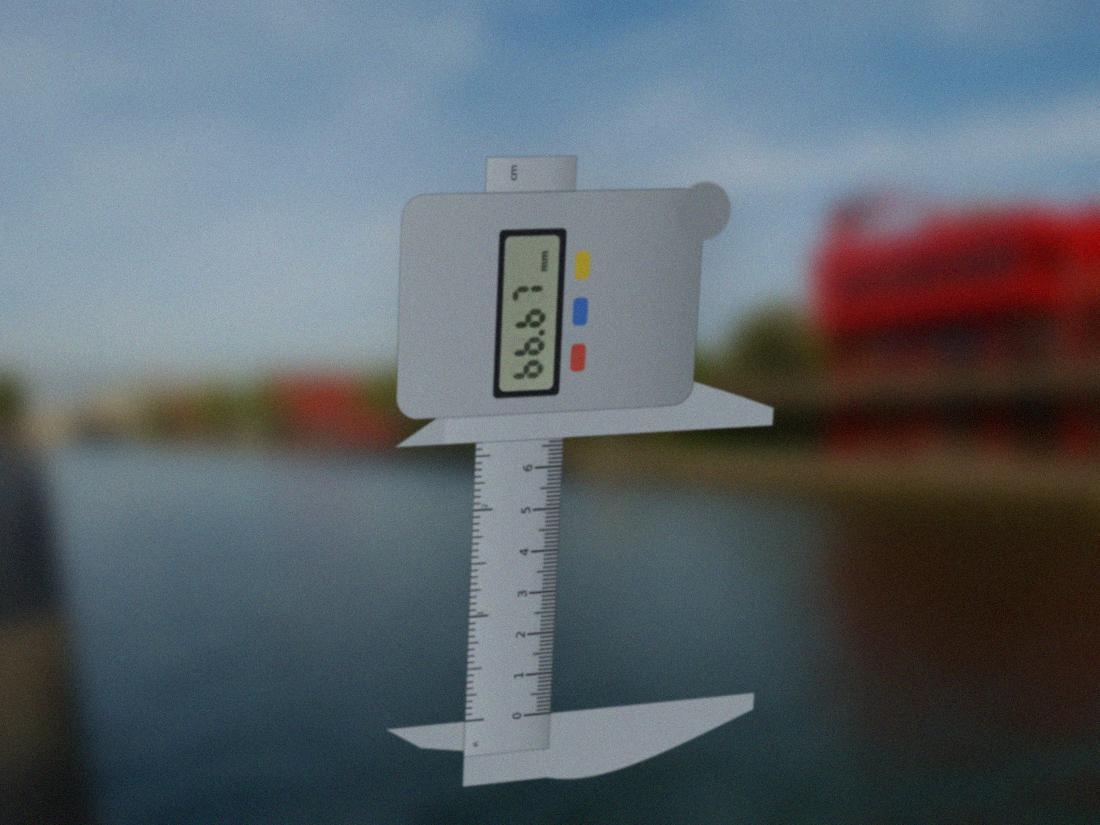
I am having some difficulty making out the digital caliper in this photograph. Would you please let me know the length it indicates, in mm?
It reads 66.67 mm
